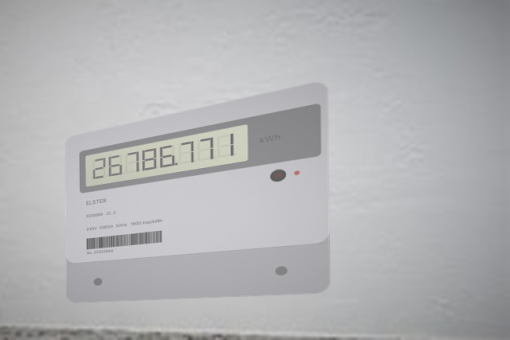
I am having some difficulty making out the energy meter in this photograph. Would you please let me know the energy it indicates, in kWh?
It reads 26786.771 kWh
